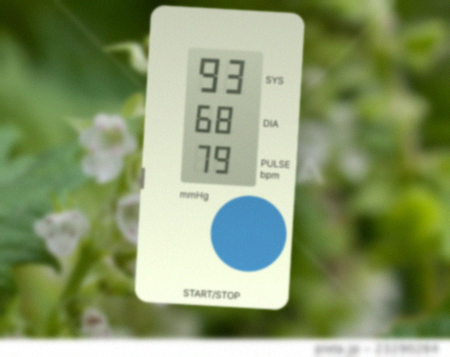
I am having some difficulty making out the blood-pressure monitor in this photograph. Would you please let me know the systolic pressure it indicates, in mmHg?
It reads 93 mmHg
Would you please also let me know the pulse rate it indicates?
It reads 79 bpm
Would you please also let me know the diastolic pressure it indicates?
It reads 68 mmHg
